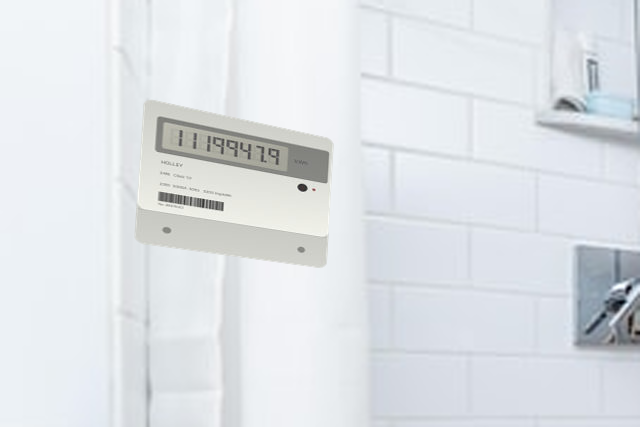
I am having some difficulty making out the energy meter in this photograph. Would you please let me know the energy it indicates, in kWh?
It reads 1119947.9 kWh
